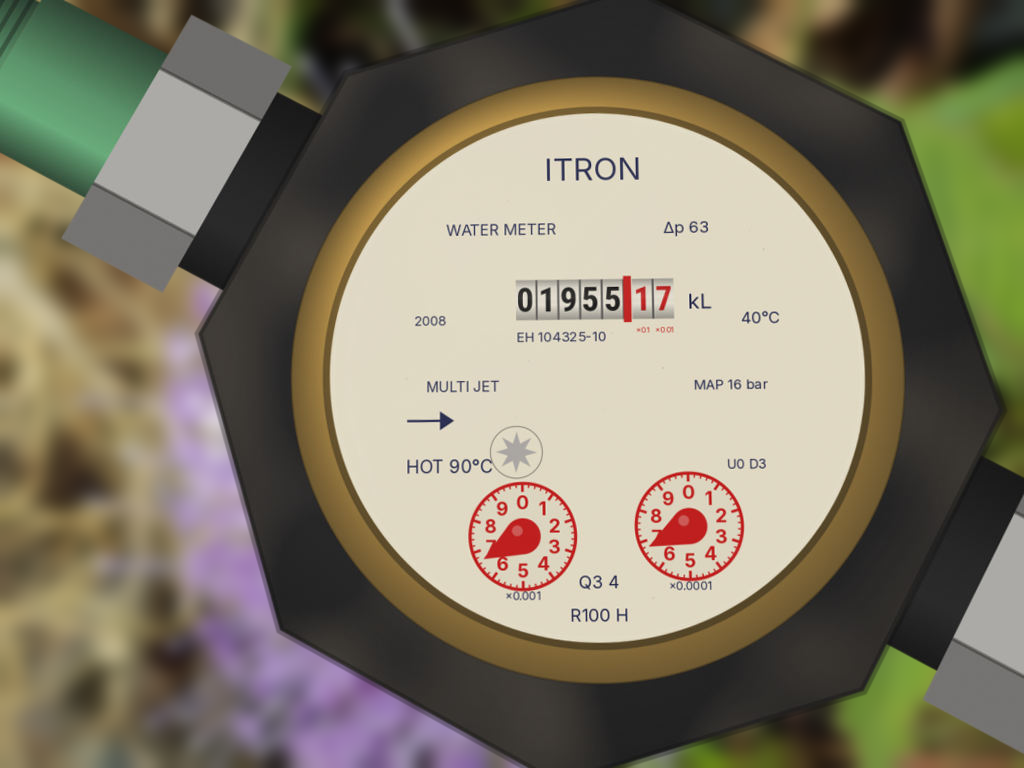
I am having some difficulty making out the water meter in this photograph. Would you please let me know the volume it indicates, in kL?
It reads 1955.1766 kL
